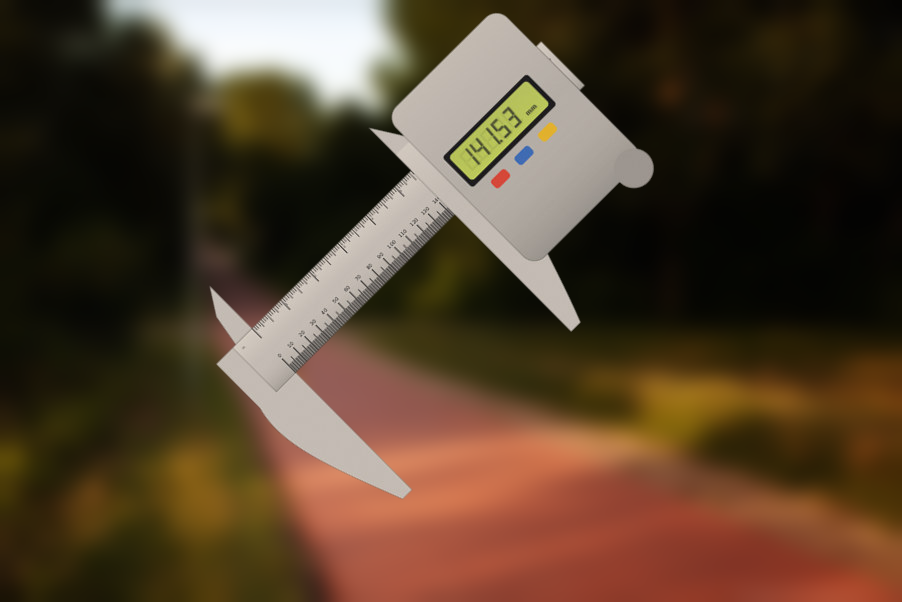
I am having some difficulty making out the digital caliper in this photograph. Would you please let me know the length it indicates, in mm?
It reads 141.53 mm
